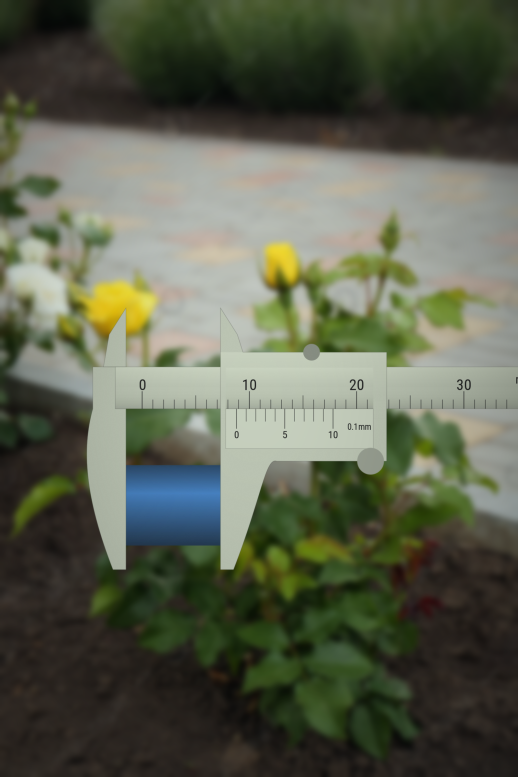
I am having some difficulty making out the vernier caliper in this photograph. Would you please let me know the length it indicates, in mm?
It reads 8.8 mm
